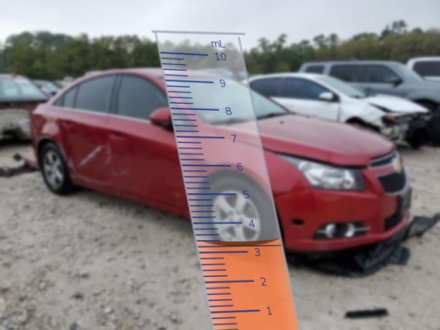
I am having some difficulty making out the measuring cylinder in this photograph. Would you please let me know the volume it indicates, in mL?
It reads 3.2 mL
